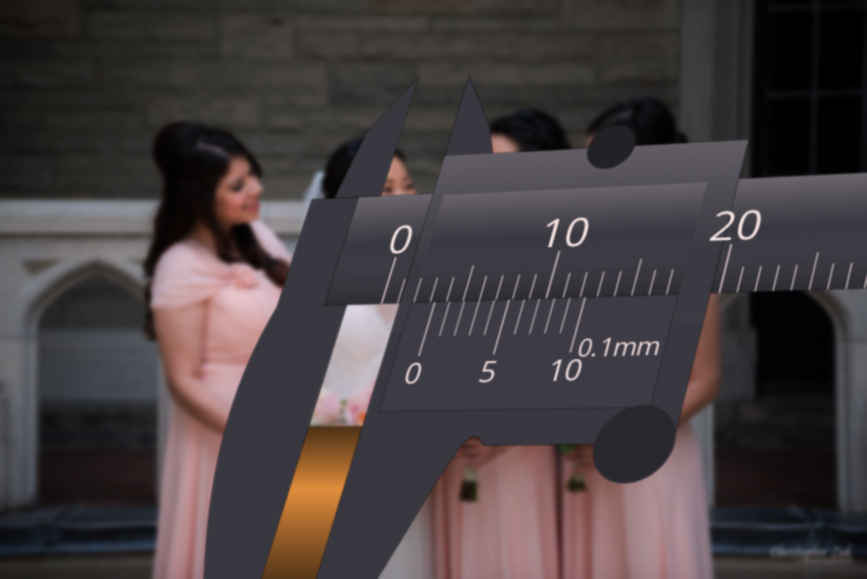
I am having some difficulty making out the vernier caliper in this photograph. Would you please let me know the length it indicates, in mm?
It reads 3.3 mm
